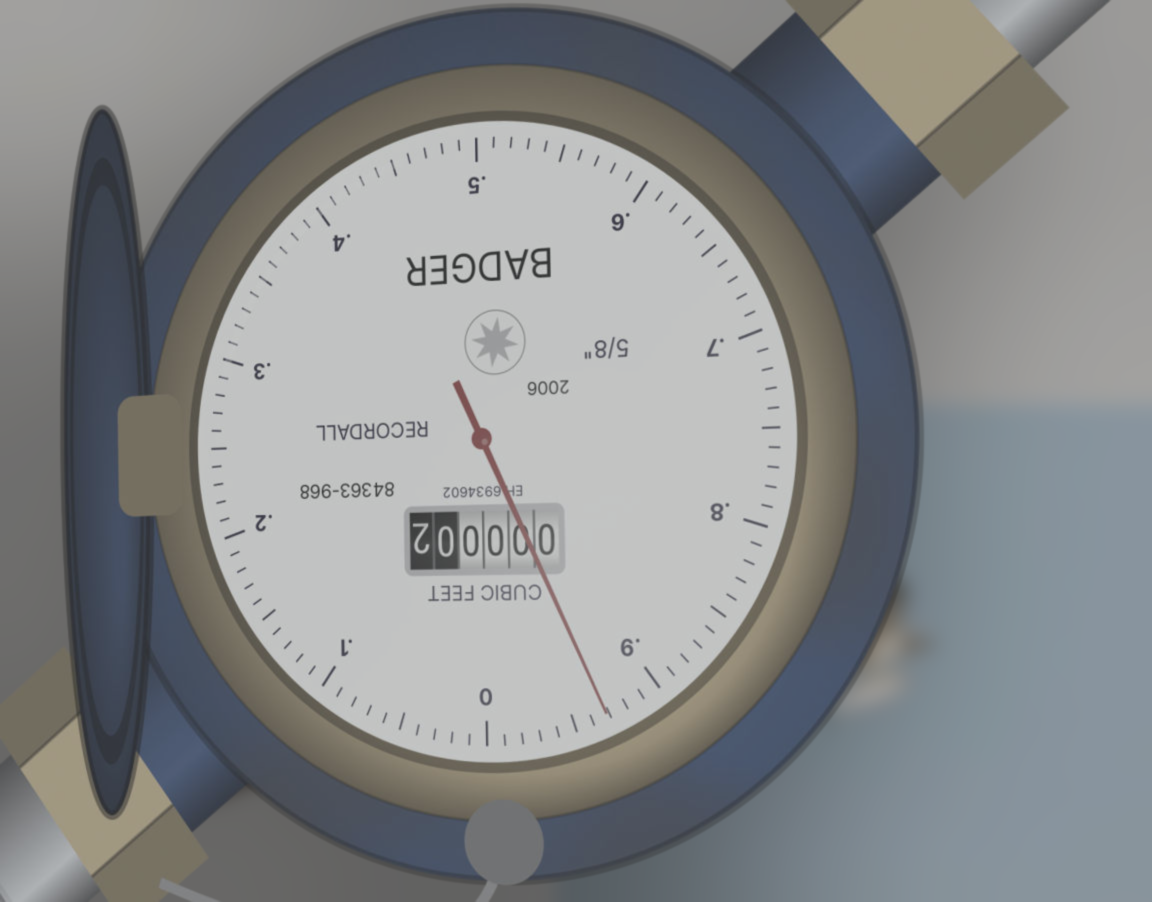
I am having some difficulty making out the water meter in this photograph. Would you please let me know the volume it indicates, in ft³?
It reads 1.93 ft³
